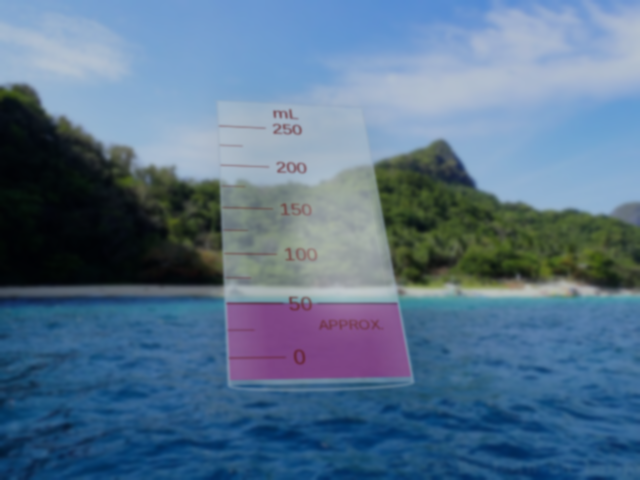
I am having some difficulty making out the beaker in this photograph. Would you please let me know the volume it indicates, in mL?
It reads 50 mL
